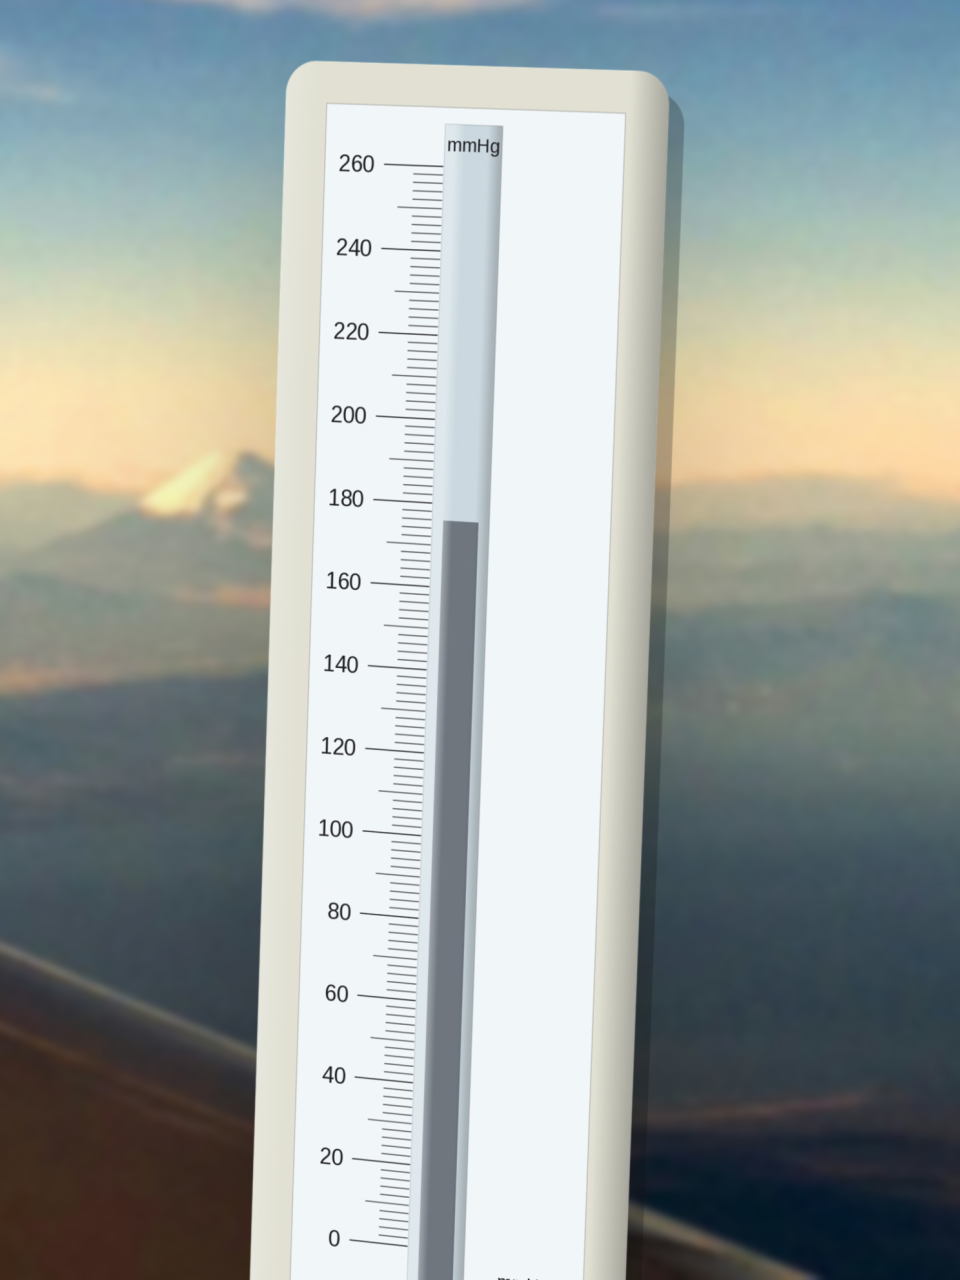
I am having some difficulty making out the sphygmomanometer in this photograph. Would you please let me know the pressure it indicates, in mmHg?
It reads 176 mmHg
